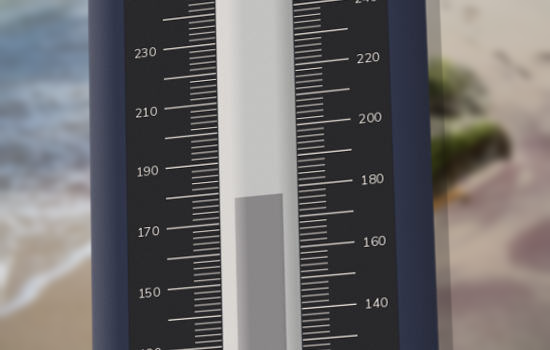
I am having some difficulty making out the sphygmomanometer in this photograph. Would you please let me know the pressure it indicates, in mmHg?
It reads 178 mmHg
